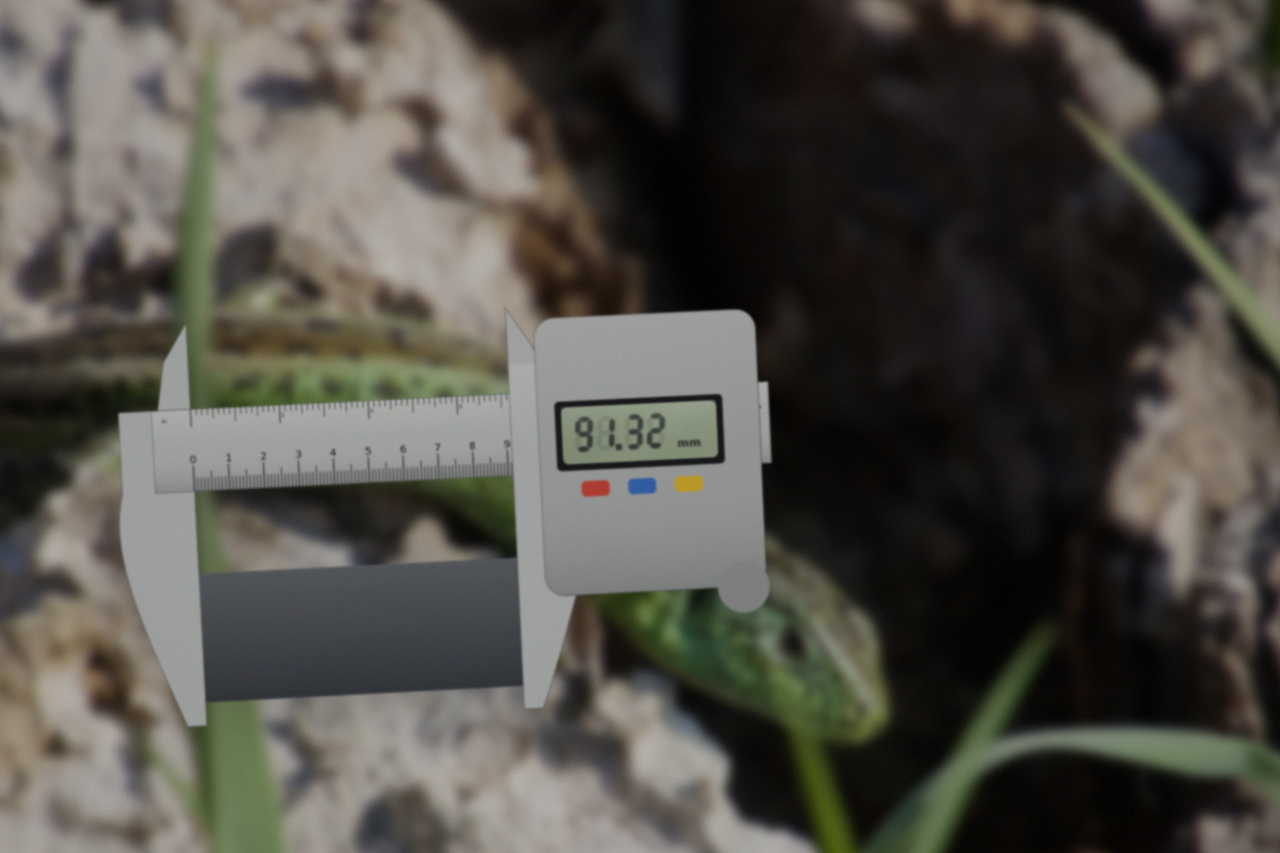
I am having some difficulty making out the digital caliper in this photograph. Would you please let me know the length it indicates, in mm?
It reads 91.32 mm
